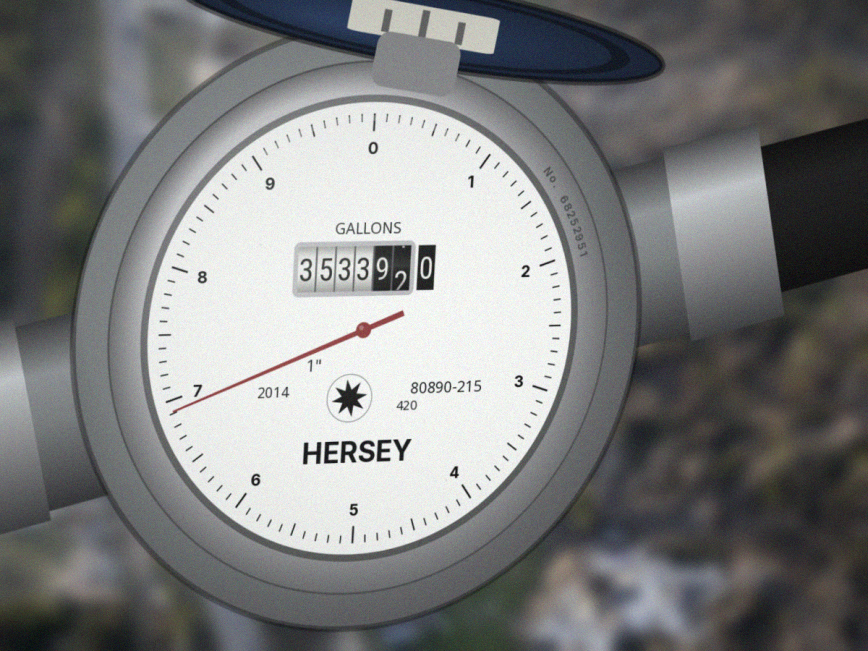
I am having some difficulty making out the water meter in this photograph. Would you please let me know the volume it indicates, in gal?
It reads 3533916.9 gal
